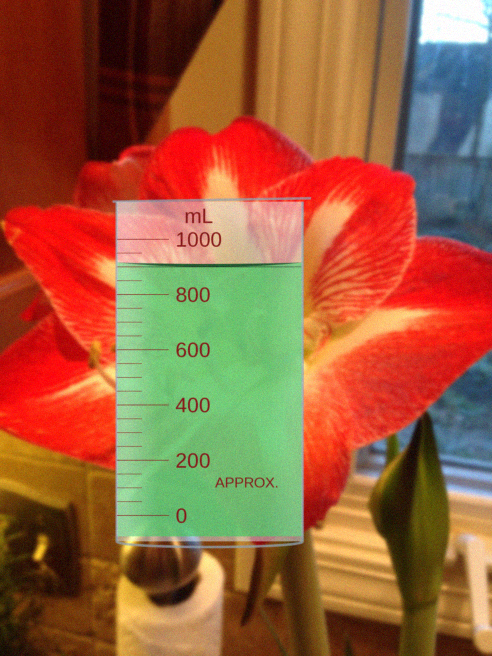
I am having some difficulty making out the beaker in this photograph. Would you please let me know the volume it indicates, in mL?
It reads 900 mL
